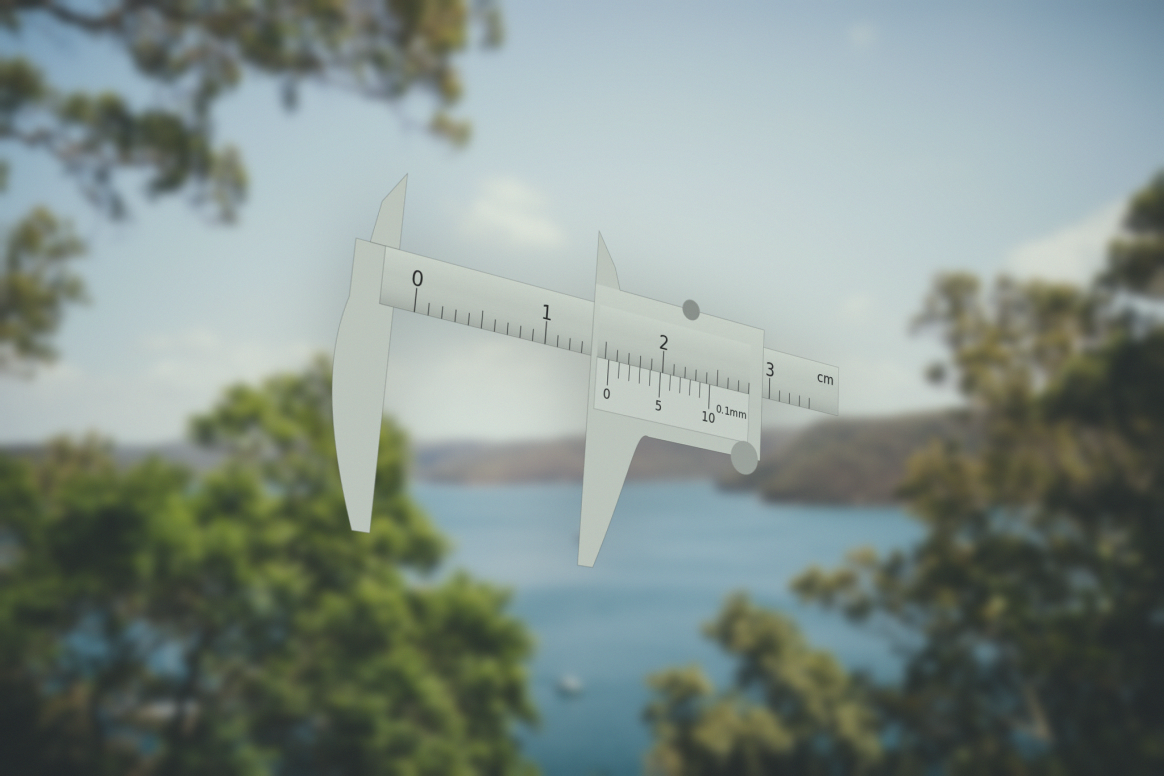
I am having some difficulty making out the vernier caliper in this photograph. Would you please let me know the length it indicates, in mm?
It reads 15.3 mm
